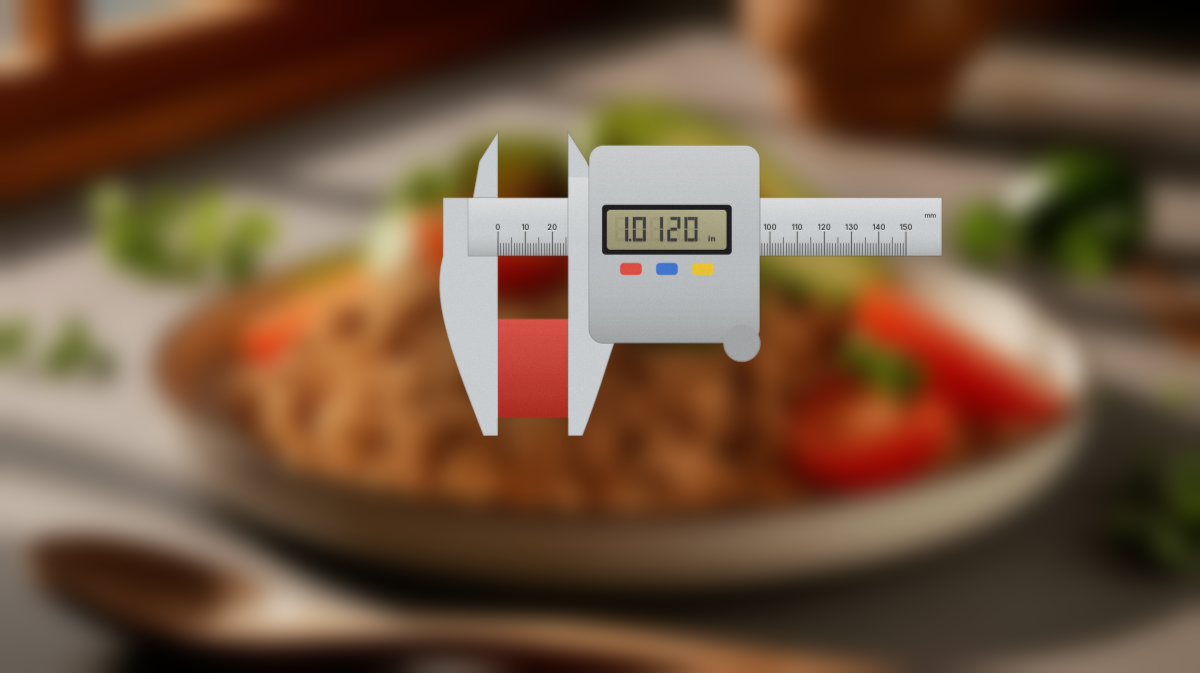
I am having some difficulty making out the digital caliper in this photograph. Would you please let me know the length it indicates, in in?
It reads 1.0120 in
